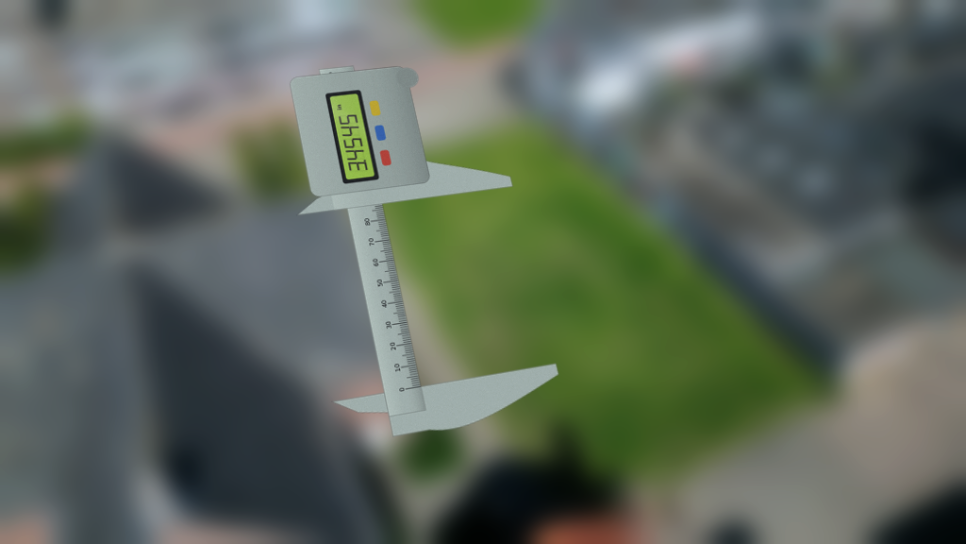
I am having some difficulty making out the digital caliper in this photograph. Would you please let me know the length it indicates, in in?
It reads 3.4545 in
